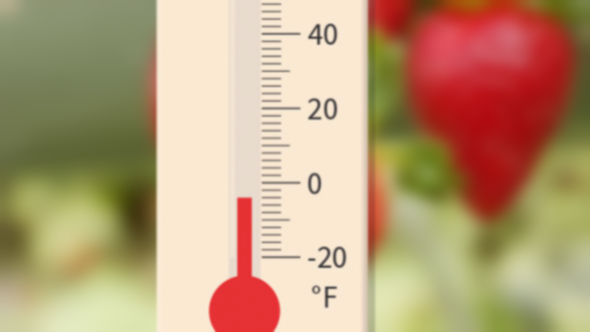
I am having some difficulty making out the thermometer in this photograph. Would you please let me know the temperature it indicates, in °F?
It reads -4 °F
